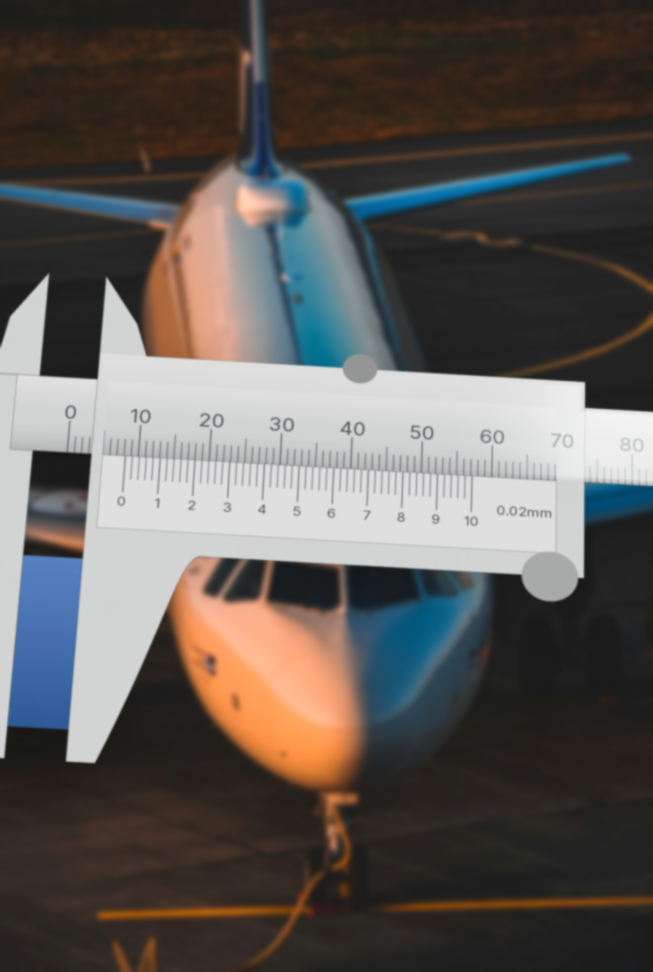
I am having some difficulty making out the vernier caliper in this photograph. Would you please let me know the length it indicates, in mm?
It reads 8.2 mm
